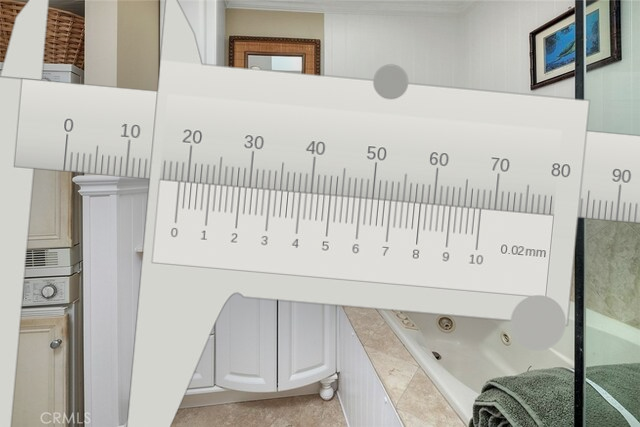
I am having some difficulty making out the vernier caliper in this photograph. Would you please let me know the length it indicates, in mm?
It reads 18.6 mm
